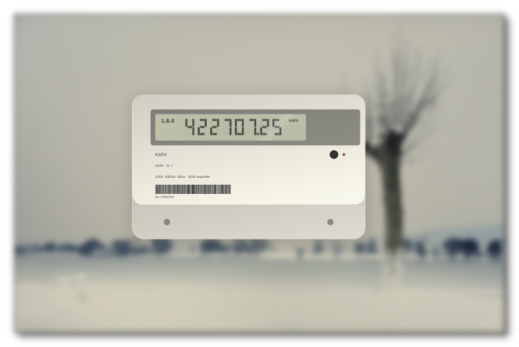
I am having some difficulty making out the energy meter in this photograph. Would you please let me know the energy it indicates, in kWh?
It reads 422707.25 kWh
